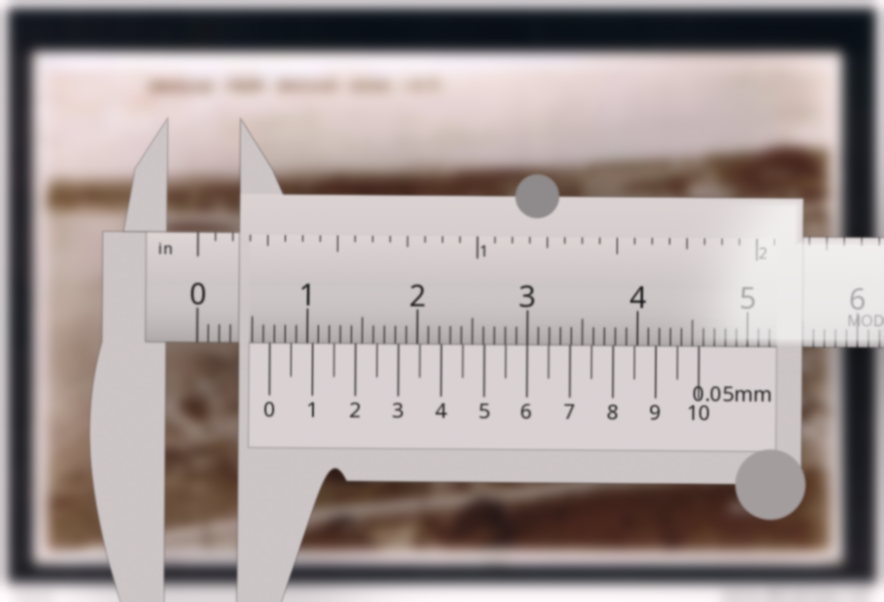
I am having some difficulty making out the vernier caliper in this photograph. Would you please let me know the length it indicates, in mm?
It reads 6.6 mm
